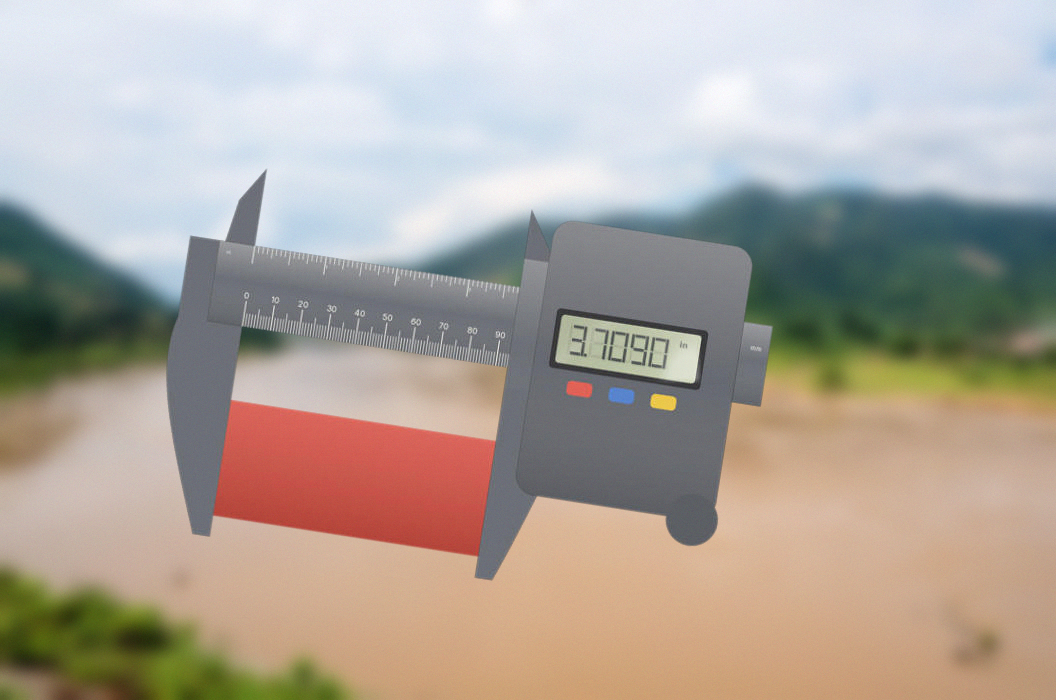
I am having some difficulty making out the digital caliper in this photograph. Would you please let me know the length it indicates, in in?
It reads 3.7090 in
